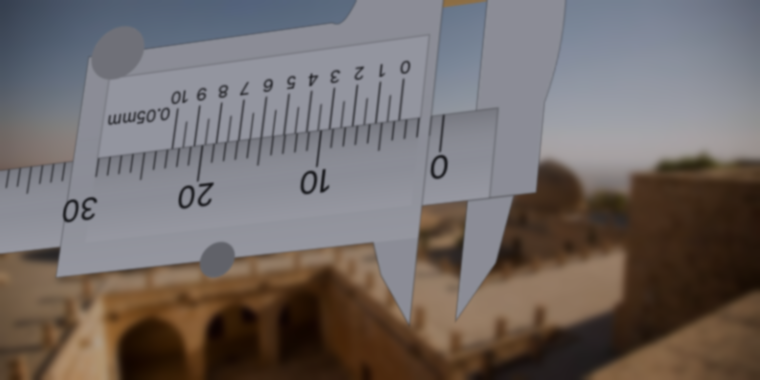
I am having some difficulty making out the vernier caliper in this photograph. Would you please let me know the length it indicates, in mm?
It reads 3.6 mm
